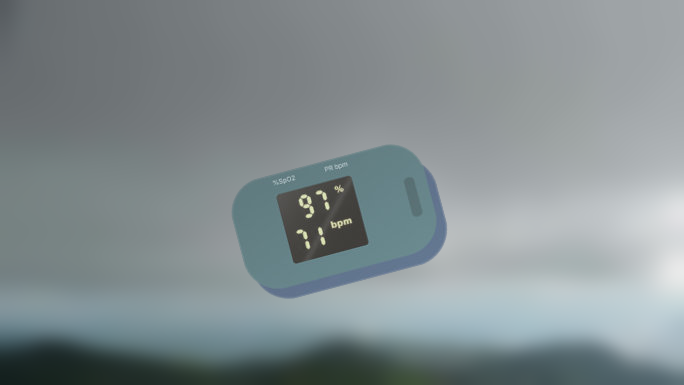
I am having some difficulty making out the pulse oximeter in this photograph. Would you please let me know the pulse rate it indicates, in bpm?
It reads 71 bpm
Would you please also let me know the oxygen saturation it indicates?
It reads 97 %
